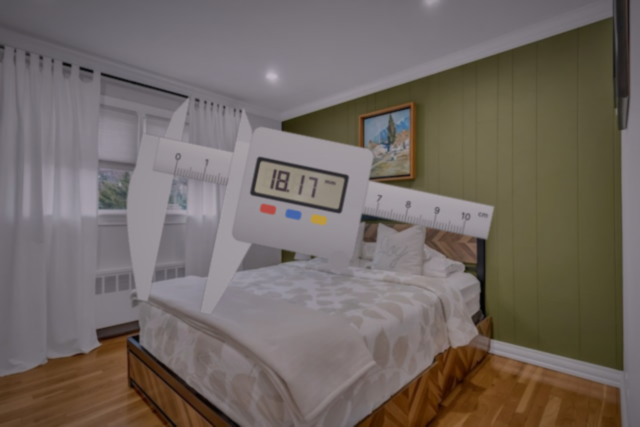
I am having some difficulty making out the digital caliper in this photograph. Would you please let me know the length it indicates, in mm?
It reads 18.17 mm
